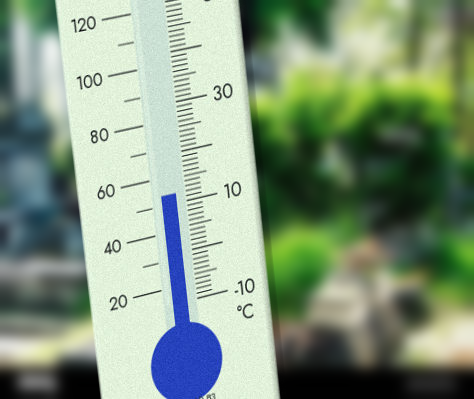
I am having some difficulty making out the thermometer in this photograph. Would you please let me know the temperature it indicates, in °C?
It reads 12 °C
